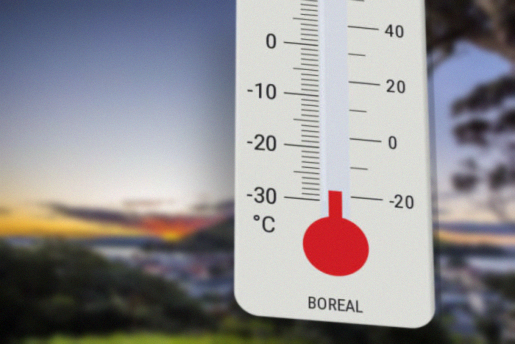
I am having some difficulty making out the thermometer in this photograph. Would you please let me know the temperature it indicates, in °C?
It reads -28 °C
